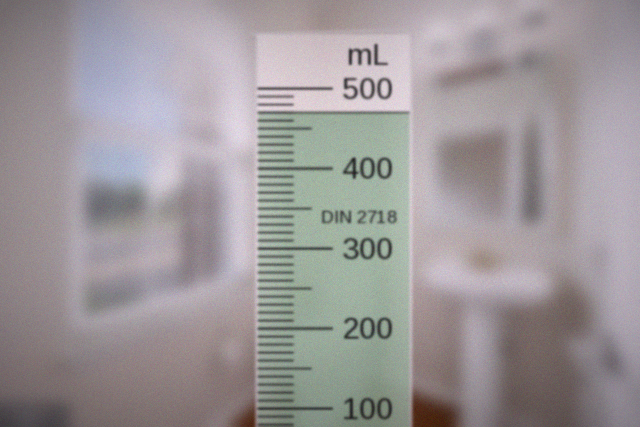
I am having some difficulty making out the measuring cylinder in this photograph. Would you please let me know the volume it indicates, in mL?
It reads 470 mL
